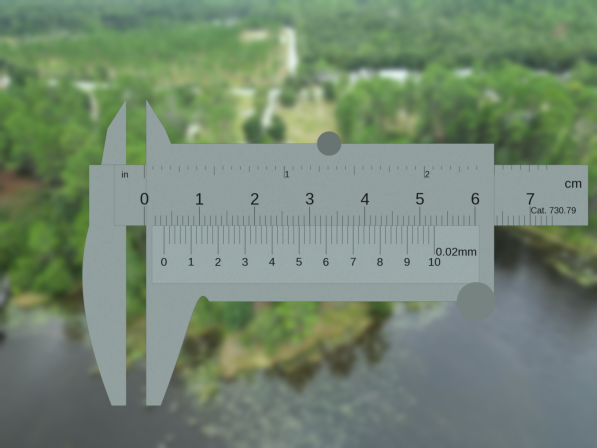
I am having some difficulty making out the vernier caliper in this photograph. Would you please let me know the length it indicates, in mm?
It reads 3.6 mm
